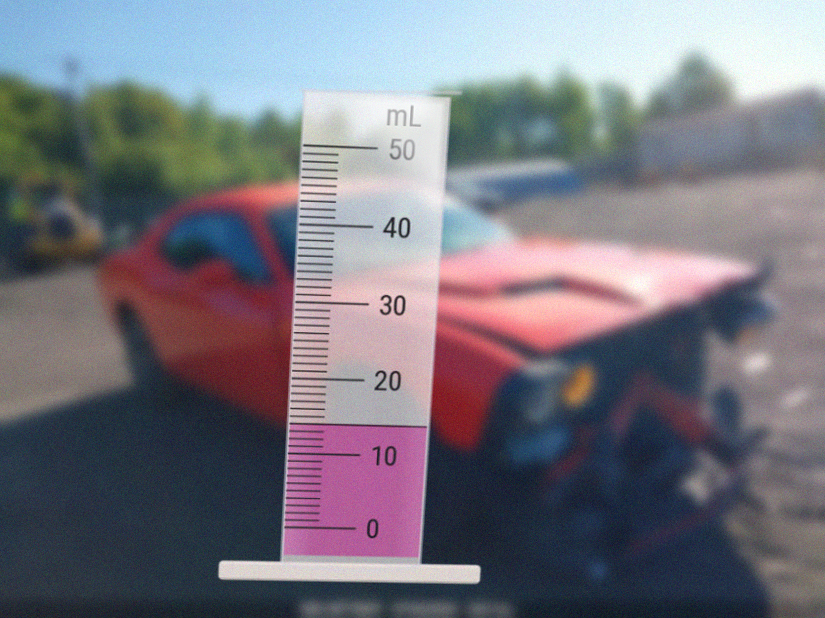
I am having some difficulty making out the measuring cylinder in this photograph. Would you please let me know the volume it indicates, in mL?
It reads 14 mL
